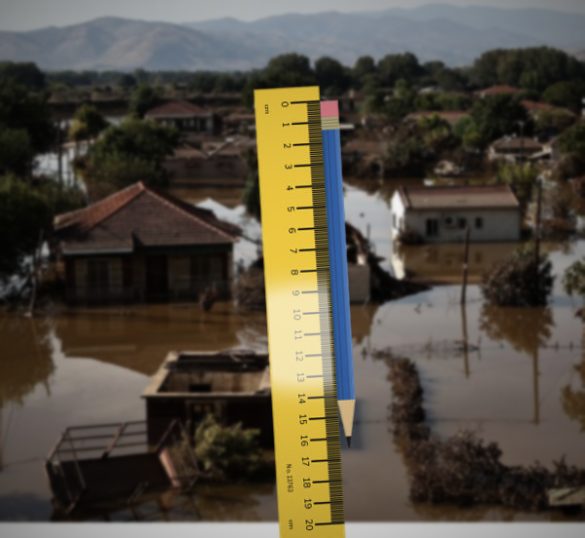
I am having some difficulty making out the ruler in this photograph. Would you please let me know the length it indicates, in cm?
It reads 16.5 cm
